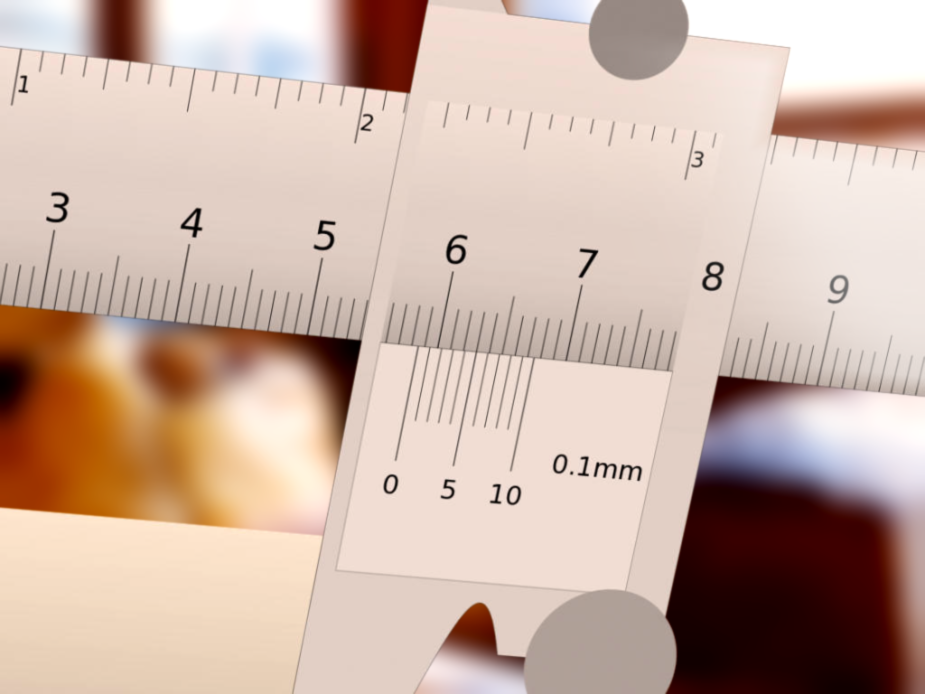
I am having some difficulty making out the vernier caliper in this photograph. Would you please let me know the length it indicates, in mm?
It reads 58.5 mm
